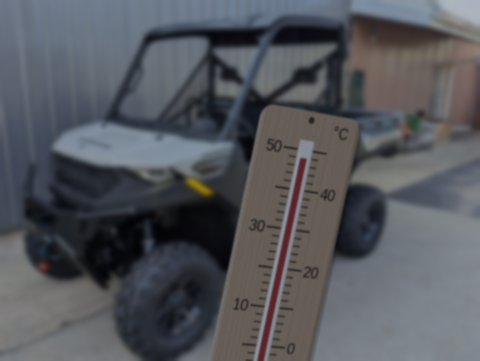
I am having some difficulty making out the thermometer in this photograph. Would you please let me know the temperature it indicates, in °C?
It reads 48 °C
